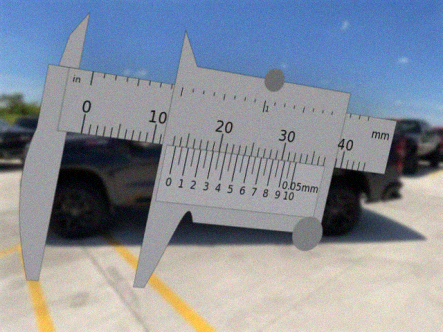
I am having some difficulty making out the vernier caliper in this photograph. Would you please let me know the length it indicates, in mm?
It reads 13.4 mm
